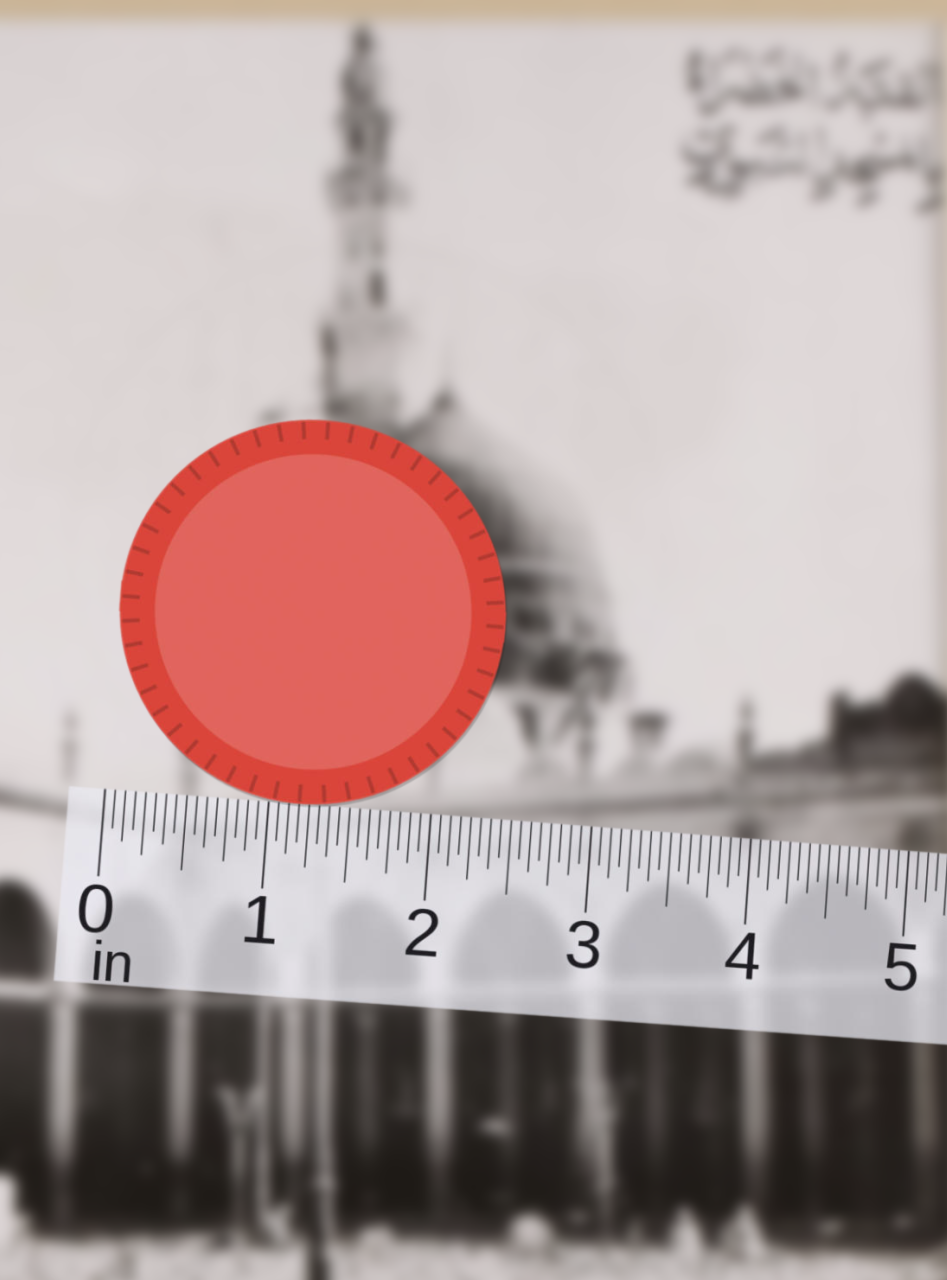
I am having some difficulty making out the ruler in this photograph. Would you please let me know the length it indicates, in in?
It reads 2.375 in
